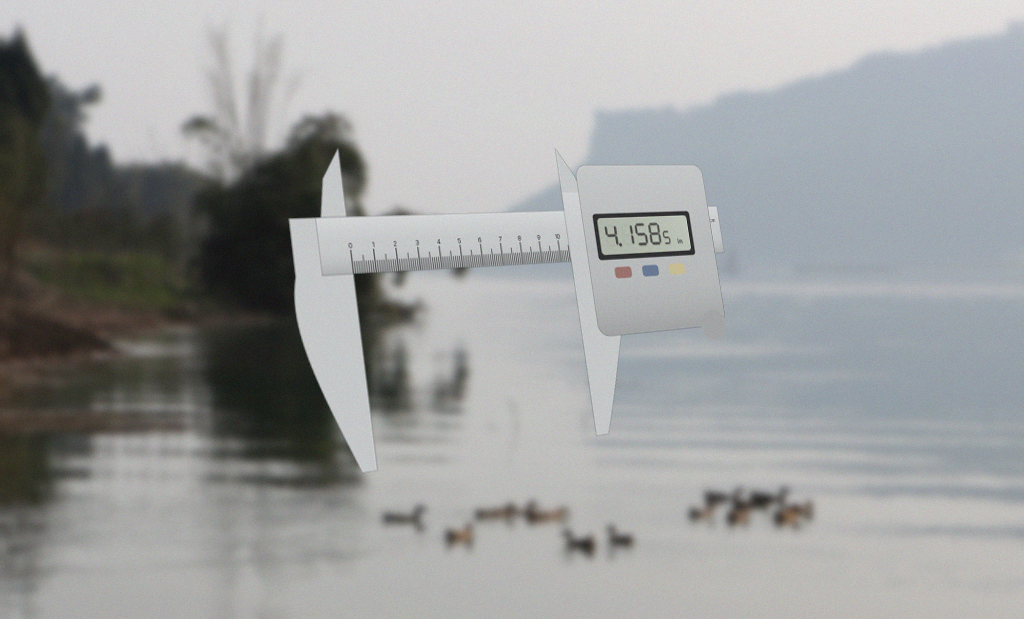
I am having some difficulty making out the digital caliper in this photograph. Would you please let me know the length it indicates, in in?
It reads 4.1585 in
